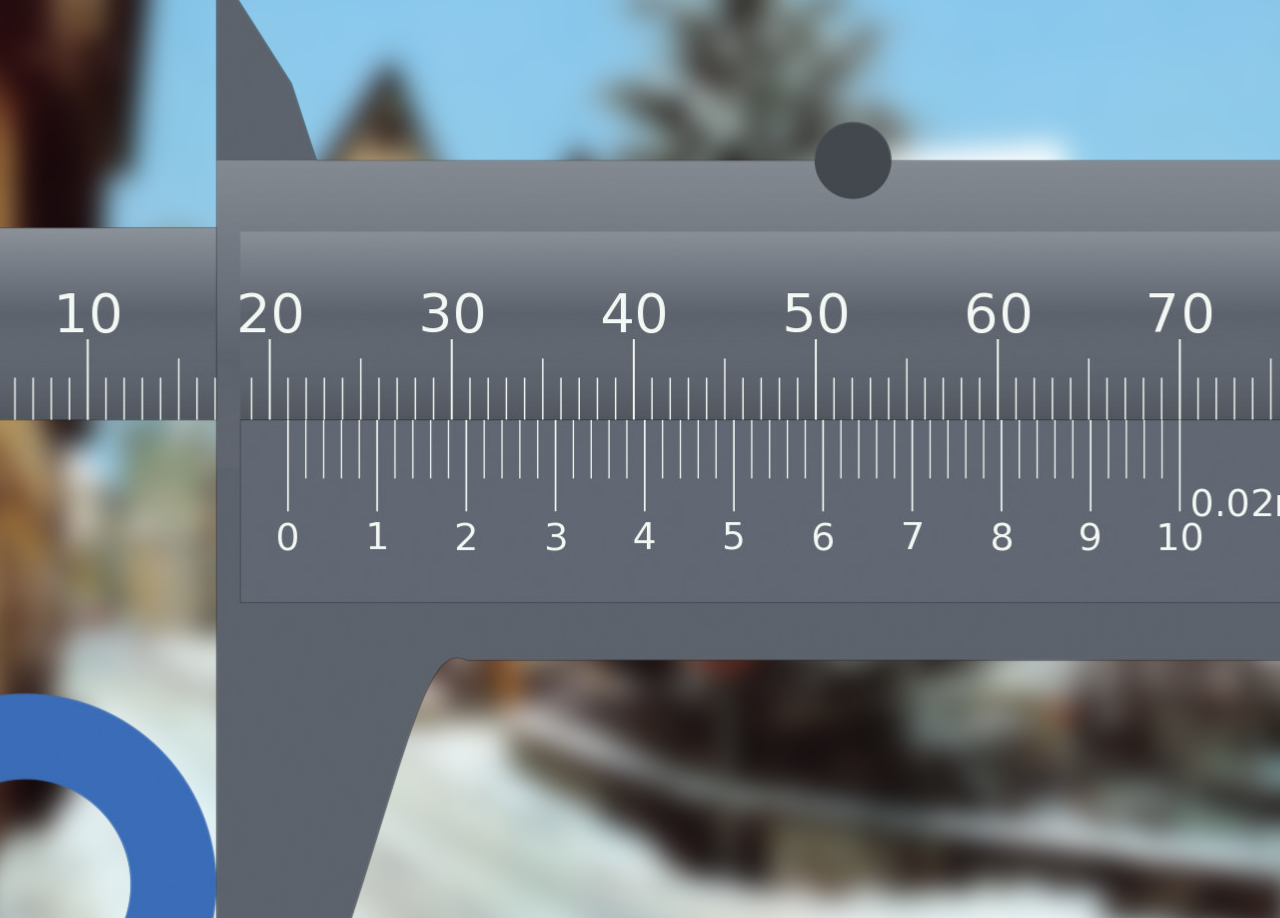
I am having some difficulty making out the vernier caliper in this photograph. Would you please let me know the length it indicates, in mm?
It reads 21.0 mm
